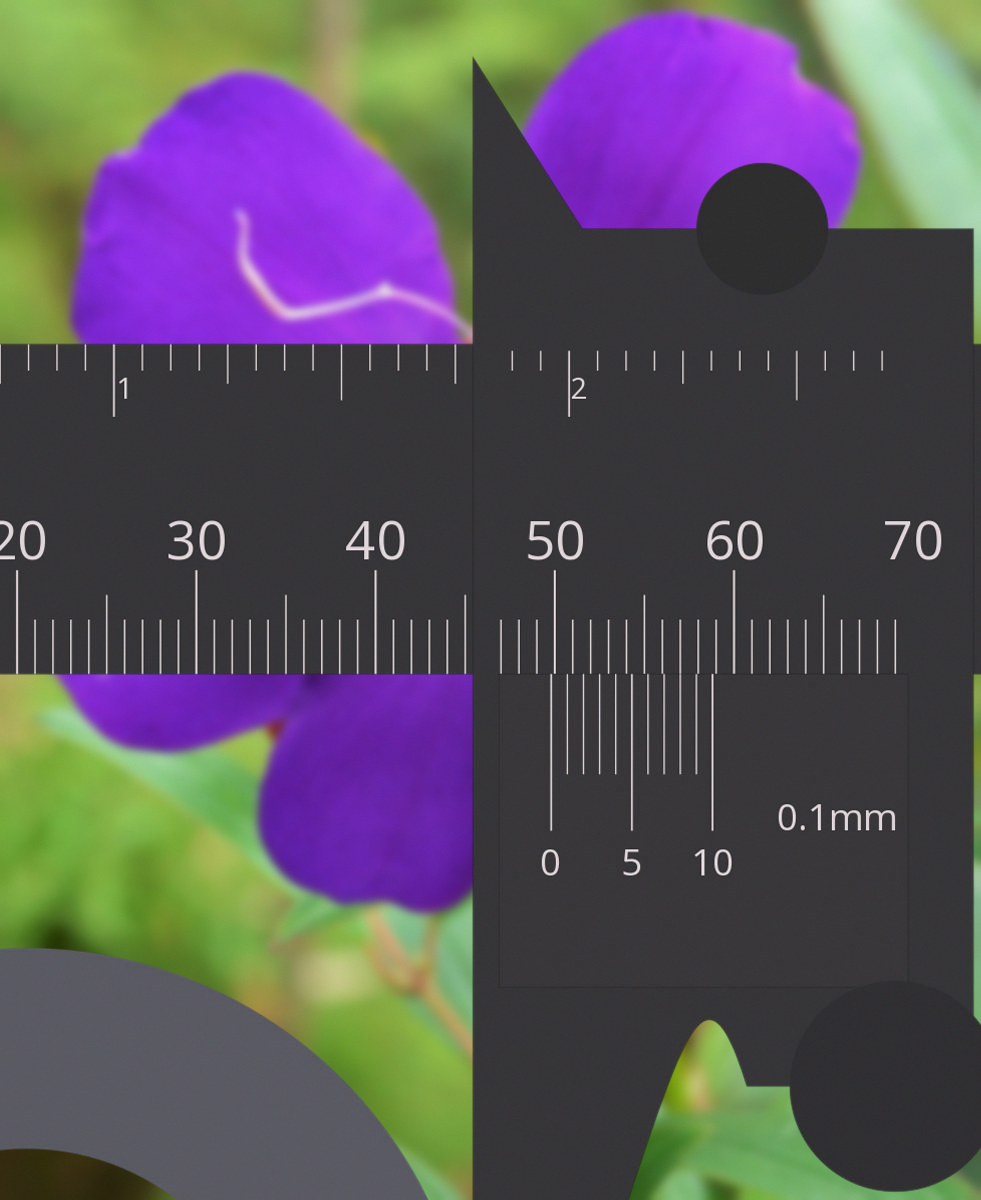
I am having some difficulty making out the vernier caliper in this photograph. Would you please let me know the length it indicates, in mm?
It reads 49.8 mm
